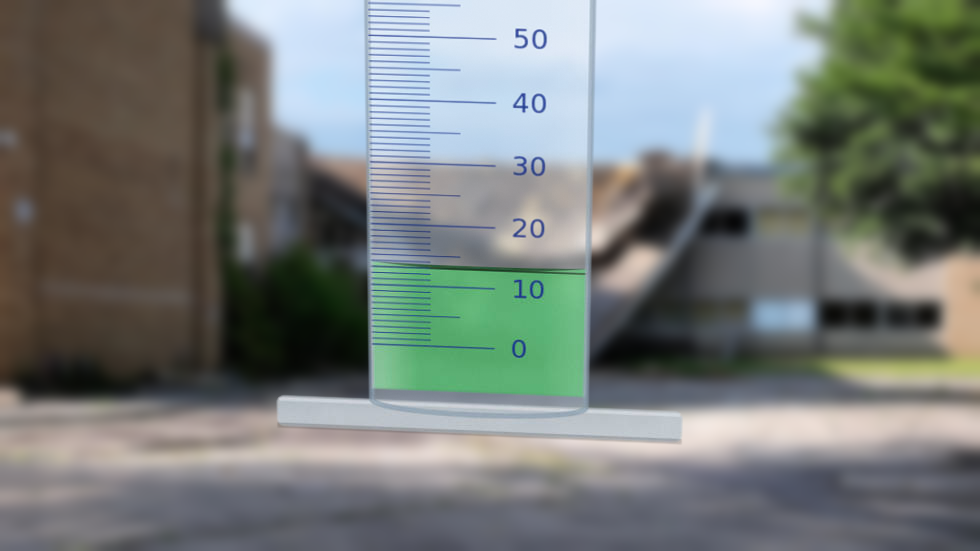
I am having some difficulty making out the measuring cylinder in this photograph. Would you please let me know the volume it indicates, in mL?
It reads 13 mL
